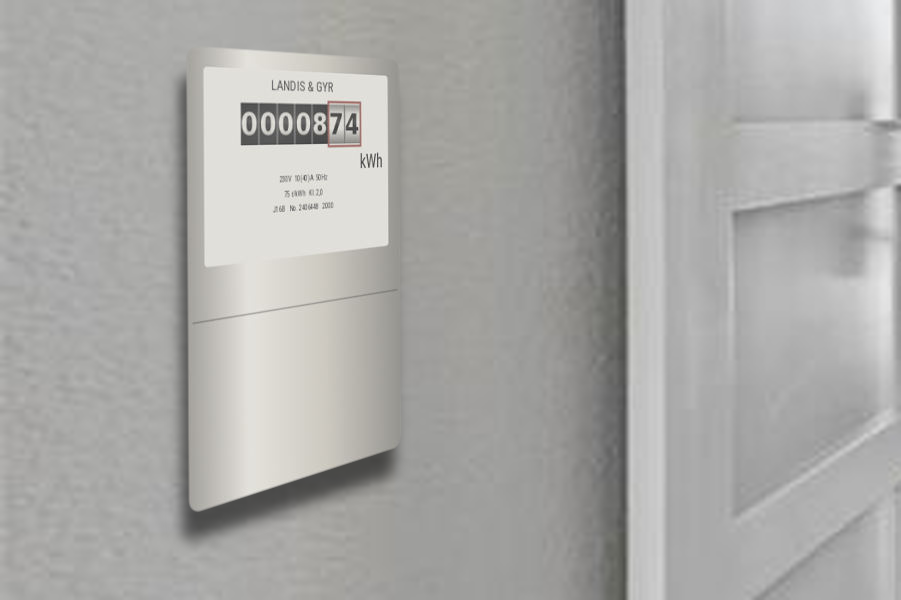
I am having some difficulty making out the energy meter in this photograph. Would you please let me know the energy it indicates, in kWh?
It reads 8.74 kWh
